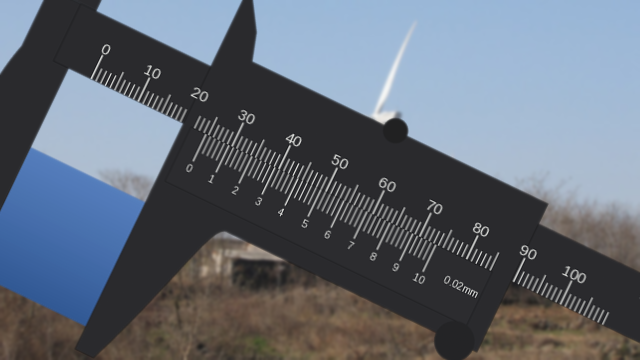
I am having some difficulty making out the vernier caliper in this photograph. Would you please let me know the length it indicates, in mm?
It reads 24.5 mm
